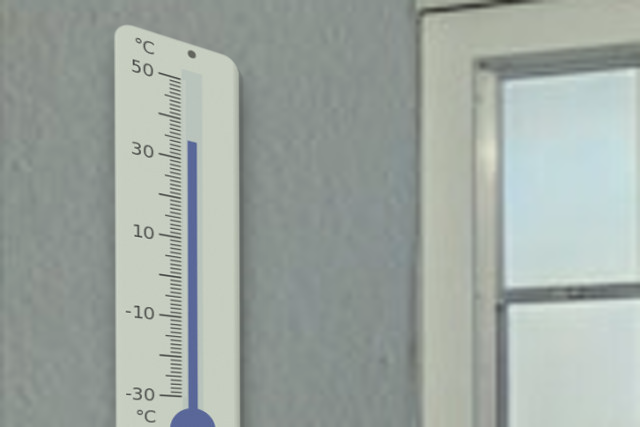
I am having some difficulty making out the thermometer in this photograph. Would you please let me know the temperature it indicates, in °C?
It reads 35 °C
